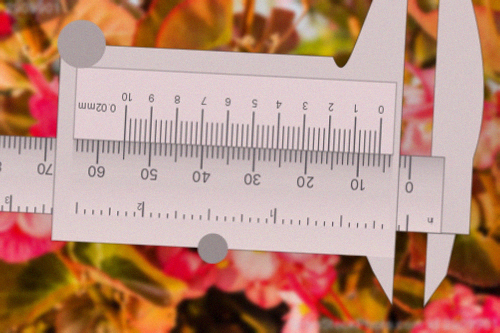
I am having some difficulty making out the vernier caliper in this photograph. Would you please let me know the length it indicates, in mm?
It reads 6.0 mm
